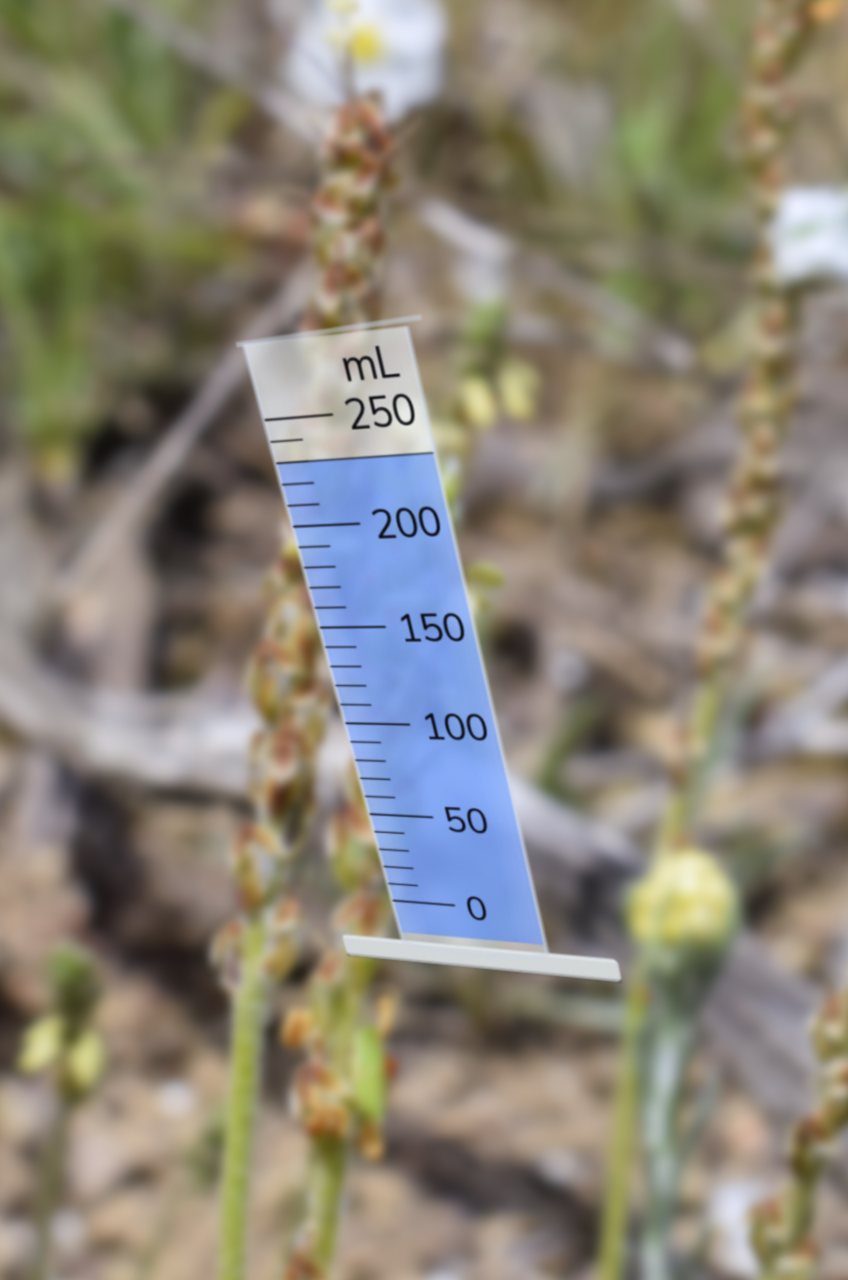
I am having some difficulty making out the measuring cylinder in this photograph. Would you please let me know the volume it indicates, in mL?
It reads 230 mL
